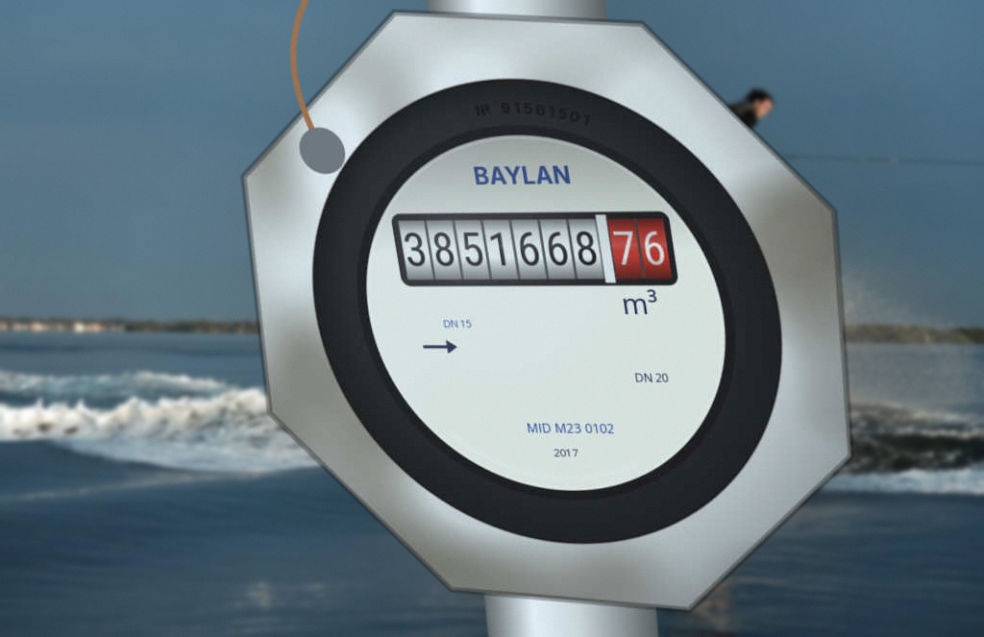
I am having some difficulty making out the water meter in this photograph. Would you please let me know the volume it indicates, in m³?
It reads 3851668.76 m³
